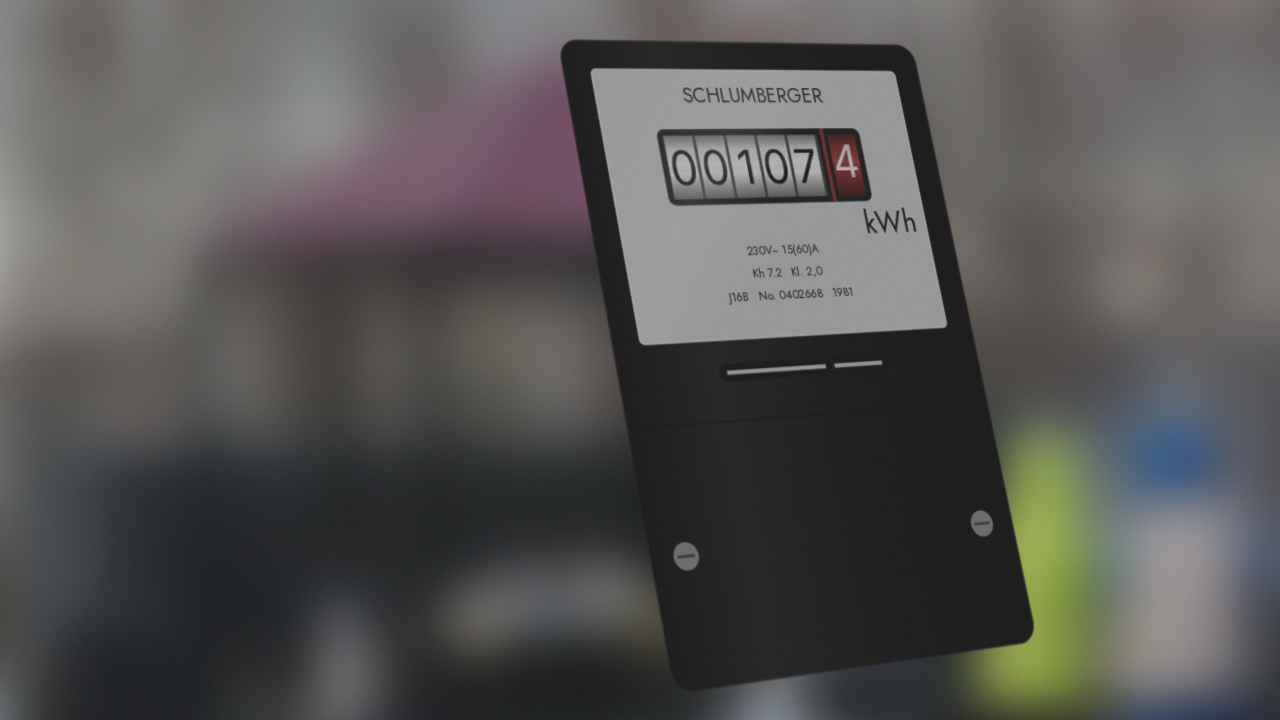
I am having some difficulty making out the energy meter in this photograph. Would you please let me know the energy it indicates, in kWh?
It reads 107.4 kWh
